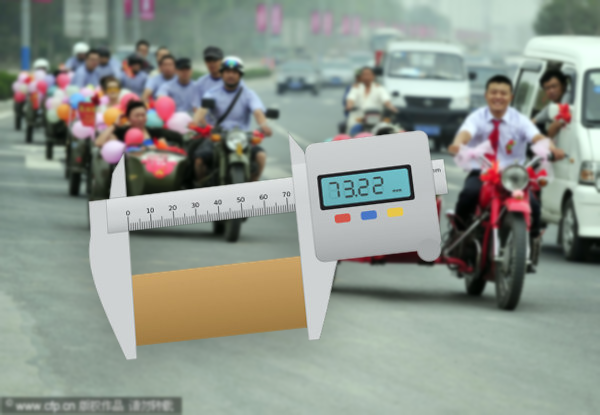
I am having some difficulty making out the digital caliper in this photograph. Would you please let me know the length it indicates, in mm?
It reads 73.22 mm
